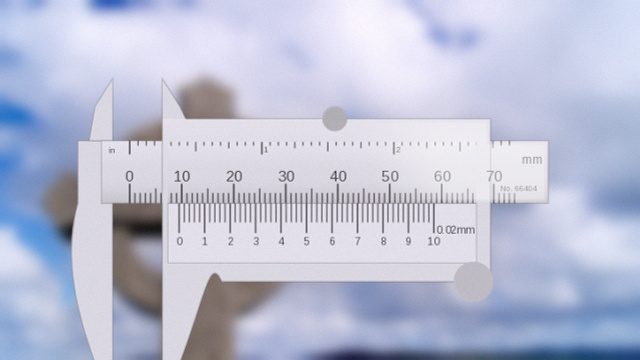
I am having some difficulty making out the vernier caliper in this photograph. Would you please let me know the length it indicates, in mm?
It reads 9.5 mm
